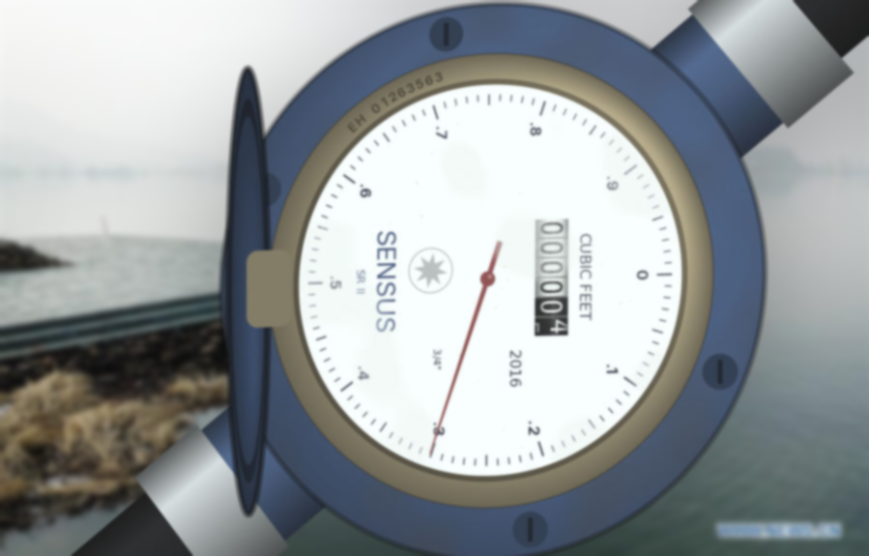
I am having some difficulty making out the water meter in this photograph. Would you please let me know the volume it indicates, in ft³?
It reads 4.30 ft³
